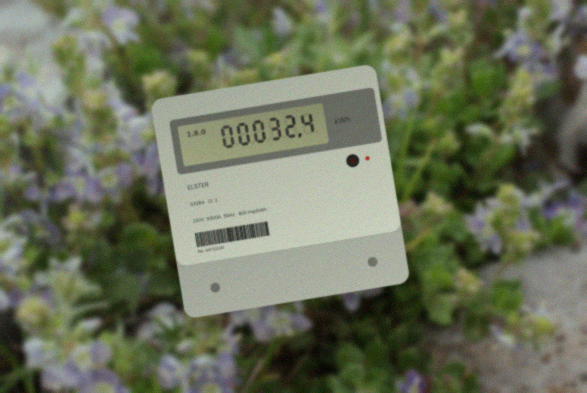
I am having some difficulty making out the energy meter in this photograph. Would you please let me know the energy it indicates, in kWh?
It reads 32.4 kWh
